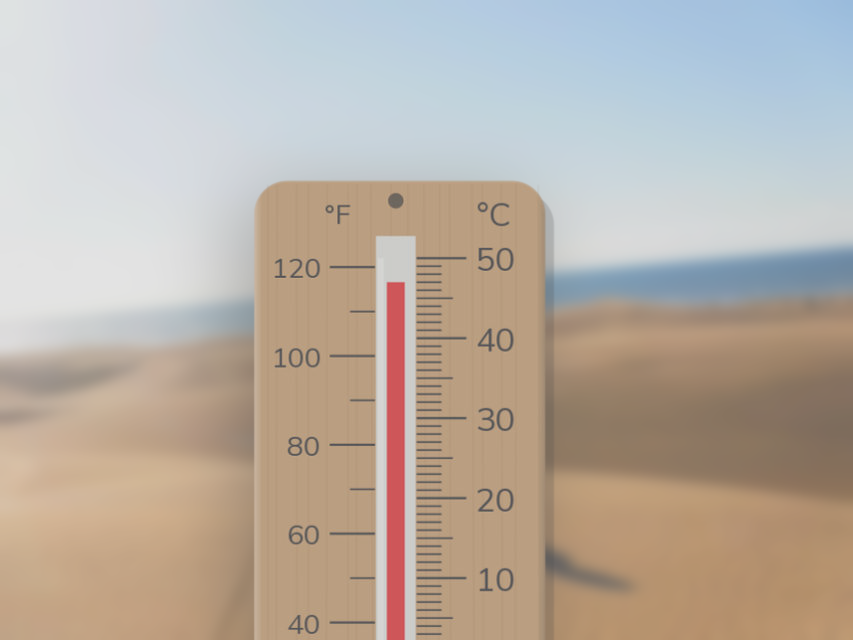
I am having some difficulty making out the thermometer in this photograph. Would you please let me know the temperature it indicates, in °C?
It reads 47 °C
